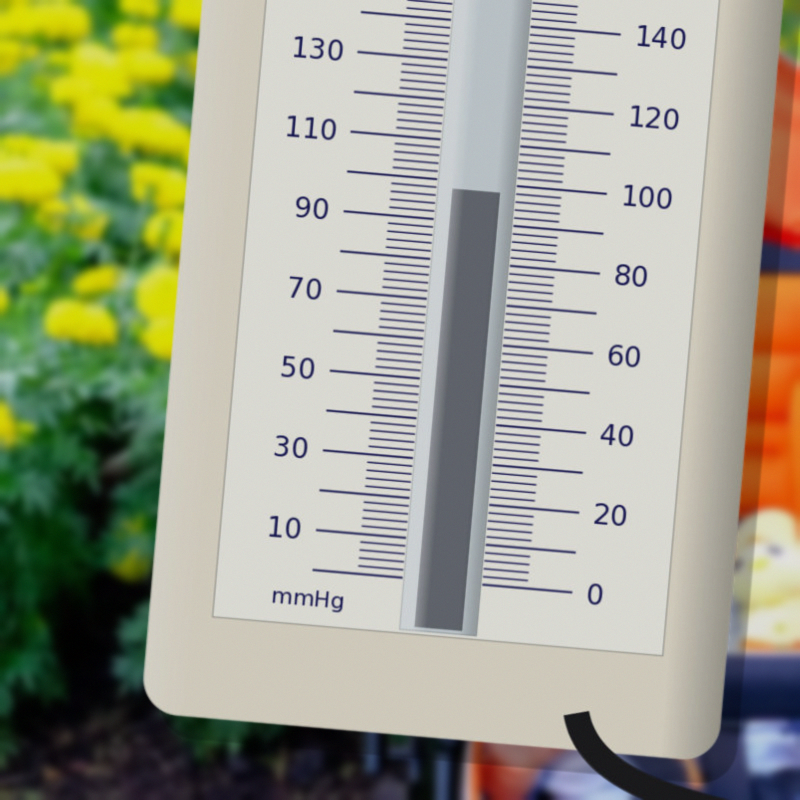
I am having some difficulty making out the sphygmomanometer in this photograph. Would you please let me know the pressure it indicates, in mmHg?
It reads 98 mmHg
